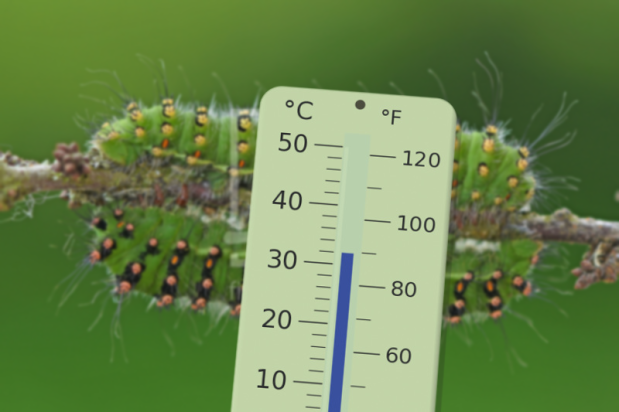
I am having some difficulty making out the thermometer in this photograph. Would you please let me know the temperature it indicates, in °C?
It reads 32 °C
